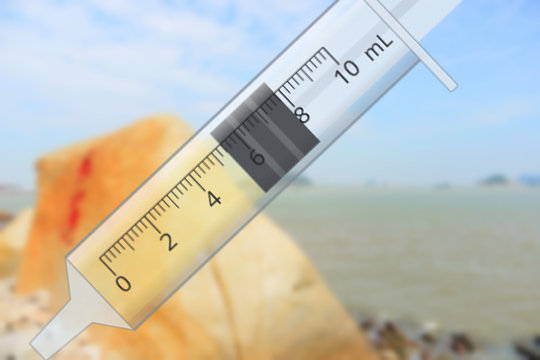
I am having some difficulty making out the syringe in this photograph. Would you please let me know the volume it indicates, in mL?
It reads 5.4 mL
